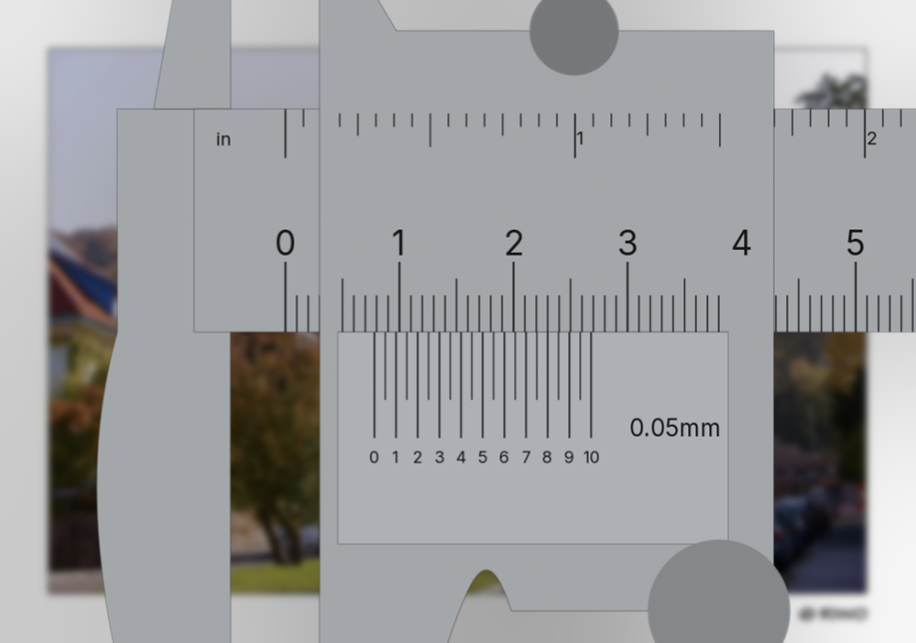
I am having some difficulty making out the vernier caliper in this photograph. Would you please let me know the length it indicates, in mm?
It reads 7.8 mm
